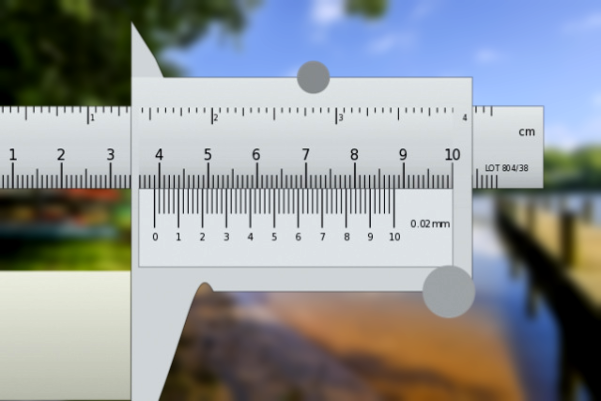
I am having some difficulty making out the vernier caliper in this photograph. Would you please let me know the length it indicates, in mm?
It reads 39.0 mm
